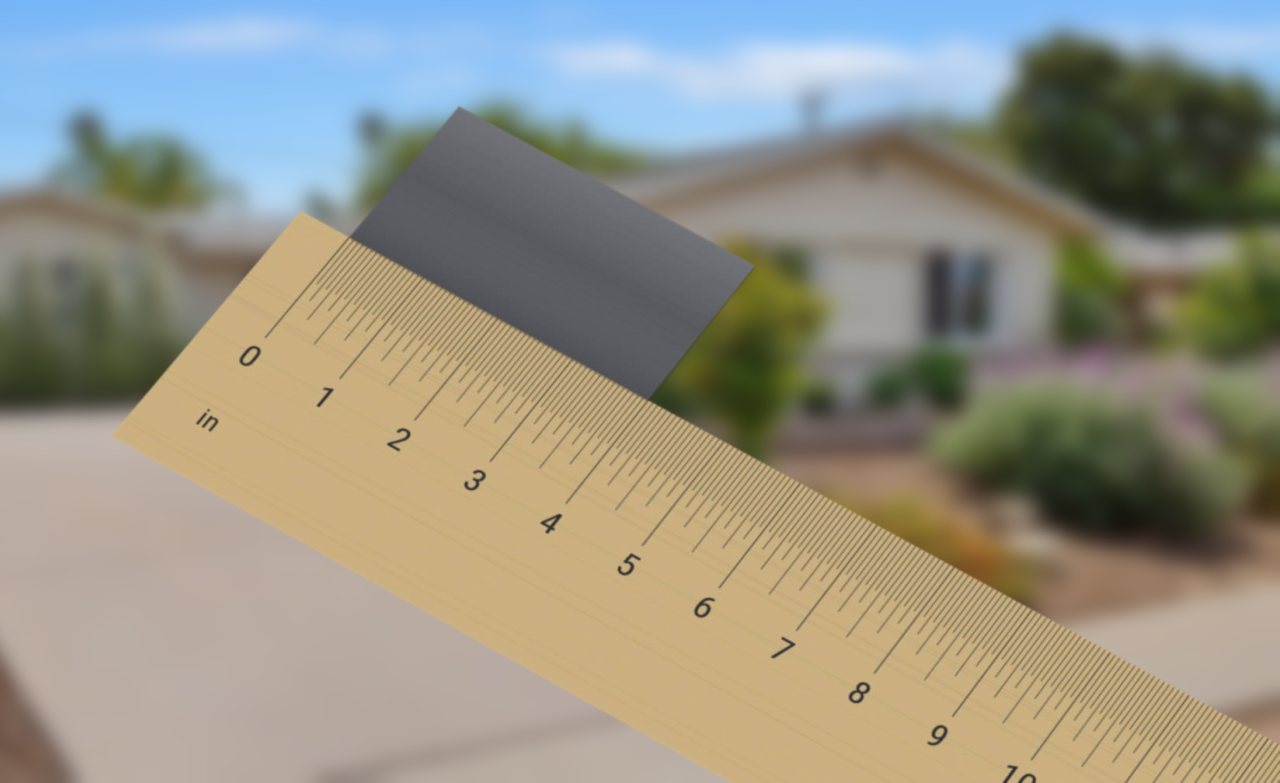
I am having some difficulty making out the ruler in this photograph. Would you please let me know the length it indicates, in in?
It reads 4 in
